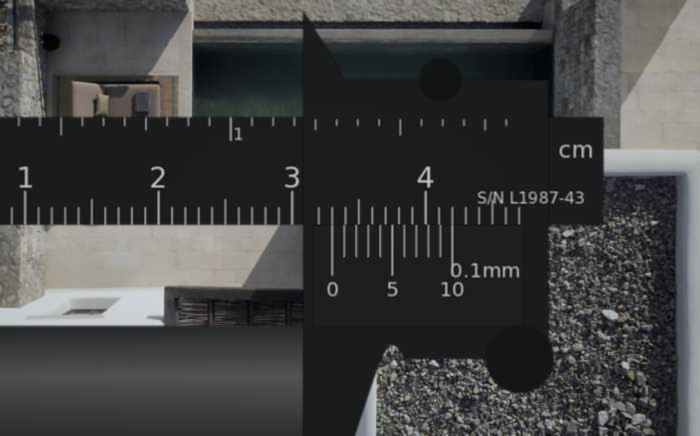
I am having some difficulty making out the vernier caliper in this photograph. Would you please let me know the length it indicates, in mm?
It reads 33.0 mm
